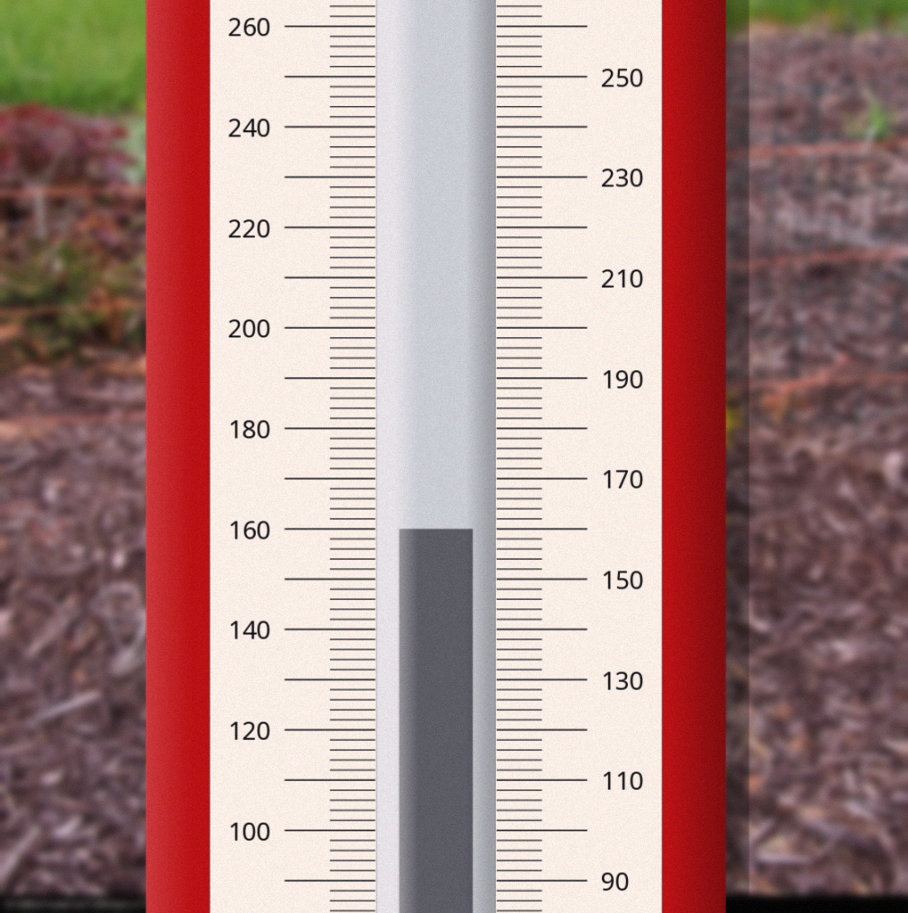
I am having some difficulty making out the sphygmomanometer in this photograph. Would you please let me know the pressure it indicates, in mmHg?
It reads 160 mmHg
